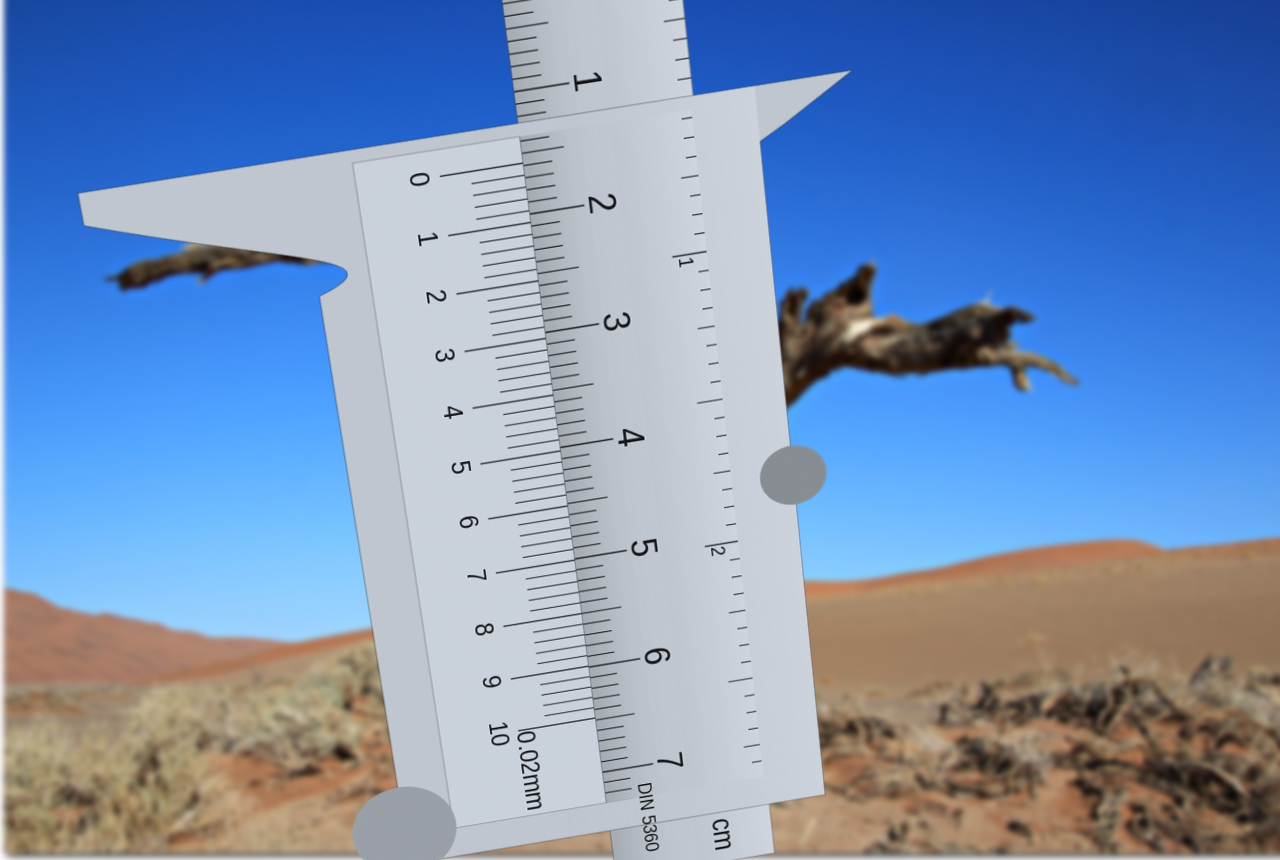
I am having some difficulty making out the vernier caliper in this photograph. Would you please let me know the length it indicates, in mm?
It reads 15.8 mm
